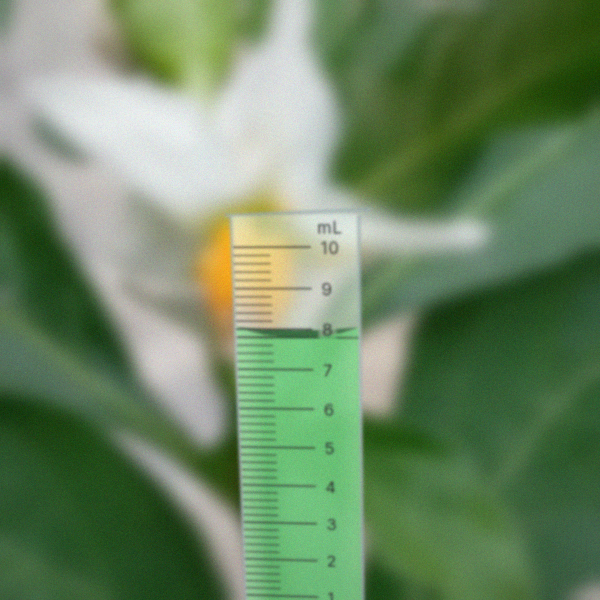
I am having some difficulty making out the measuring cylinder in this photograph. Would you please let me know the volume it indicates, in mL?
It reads 7.8 mL
